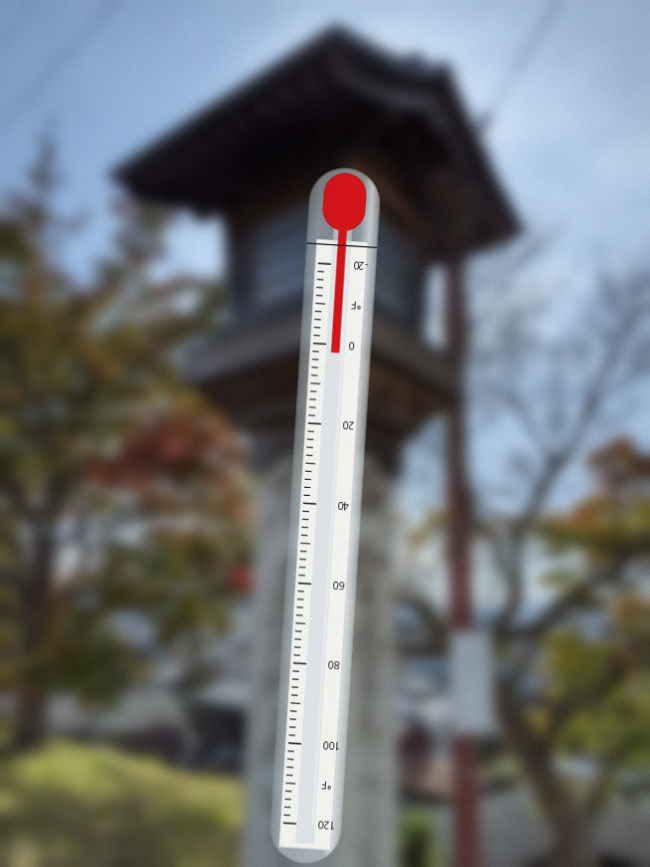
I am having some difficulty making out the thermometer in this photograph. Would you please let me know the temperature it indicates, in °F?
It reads 2 °F
